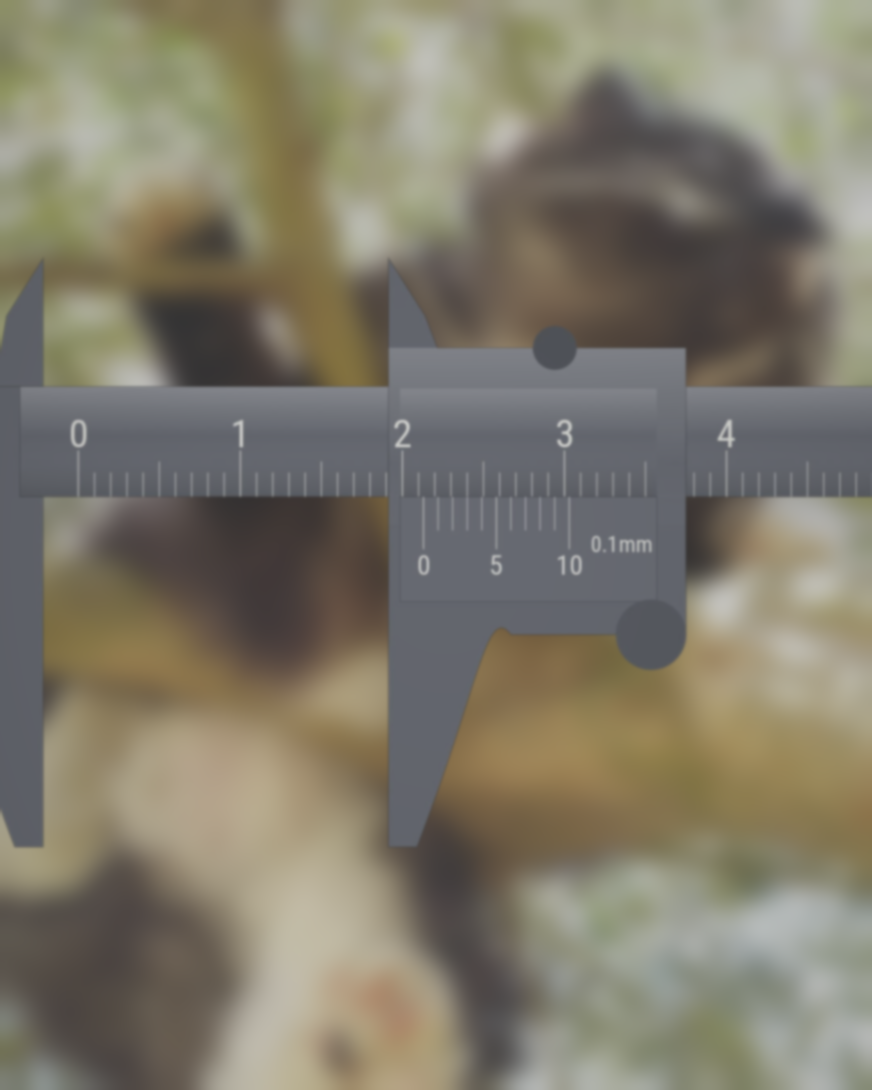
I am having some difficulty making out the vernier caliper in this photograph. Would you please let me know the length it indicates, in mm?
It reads 21.3 mm
